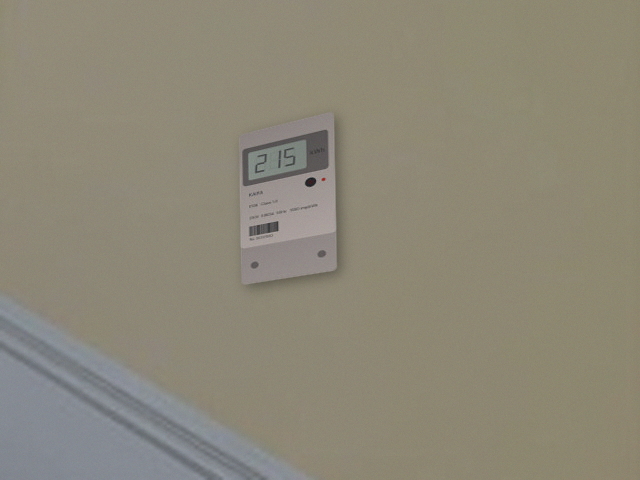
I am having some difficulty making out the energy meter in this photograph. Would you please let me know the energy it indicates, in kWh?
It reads 215 kWh
